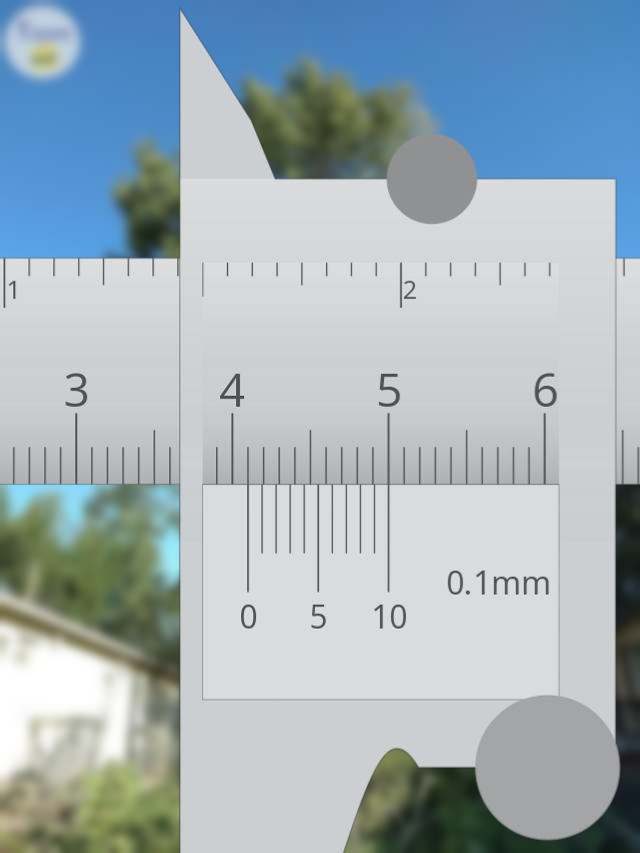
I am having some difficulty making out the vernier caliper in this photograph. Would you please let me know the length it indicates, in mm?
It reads 41.0 mm
